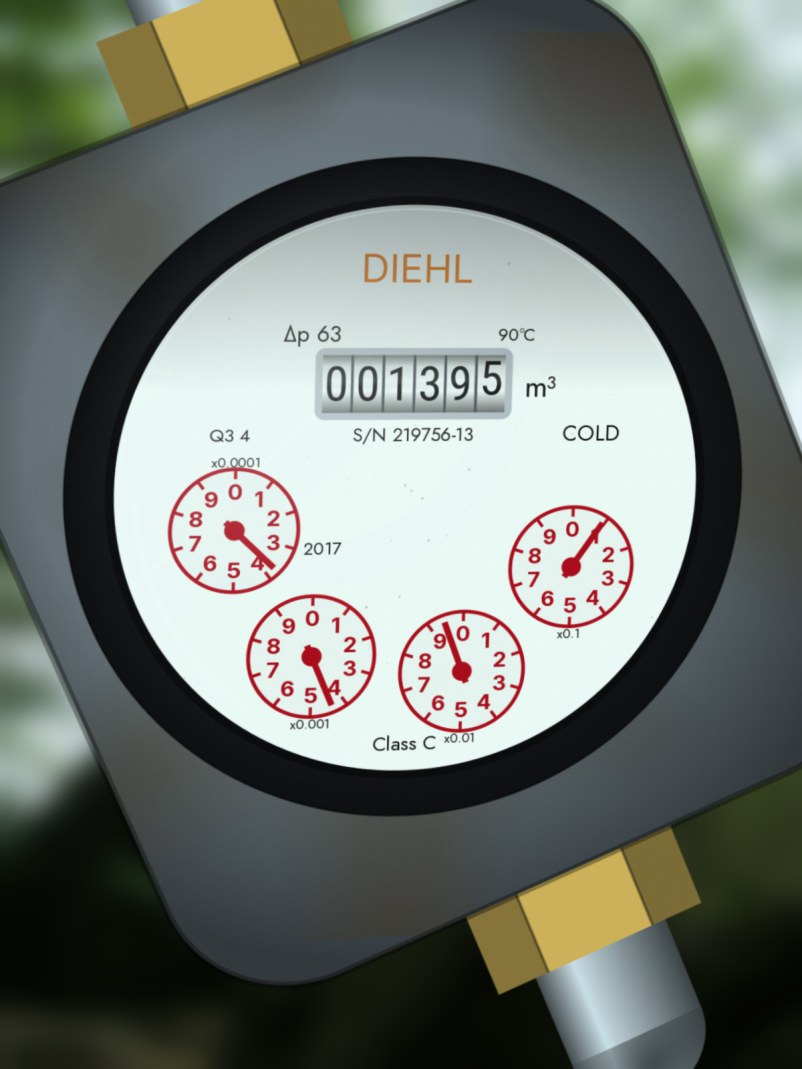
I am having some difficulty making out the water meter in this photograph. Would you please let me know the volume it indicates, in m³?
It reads 1395.0943 m³
